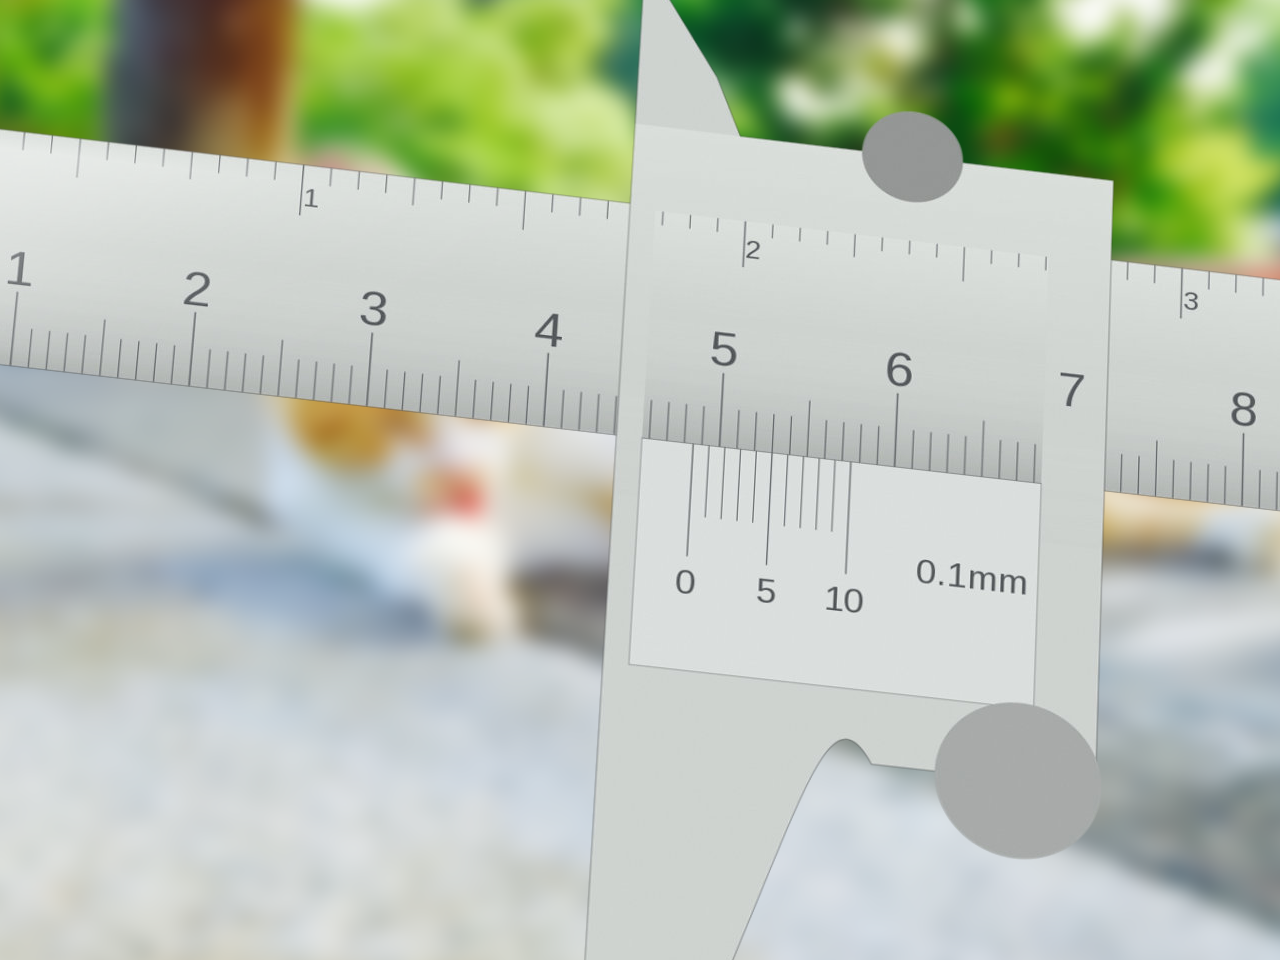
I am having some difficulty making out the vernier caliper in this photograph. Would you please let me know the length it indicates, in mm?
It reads 48.5 mm
